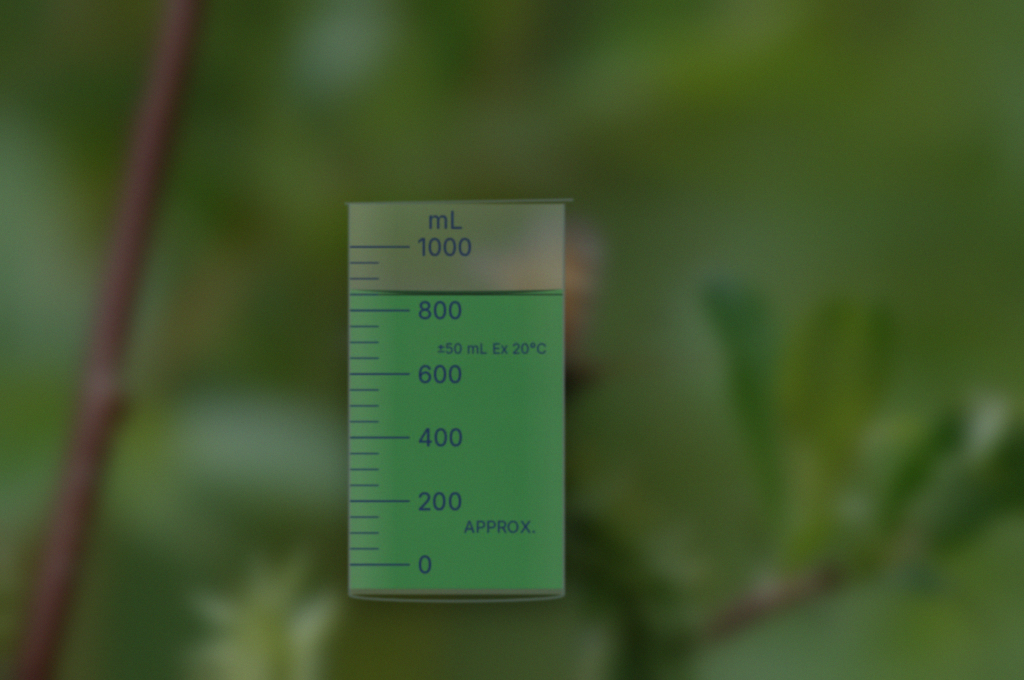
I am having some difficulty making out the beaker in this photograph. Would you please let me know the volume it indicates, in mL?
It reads 850 mL
